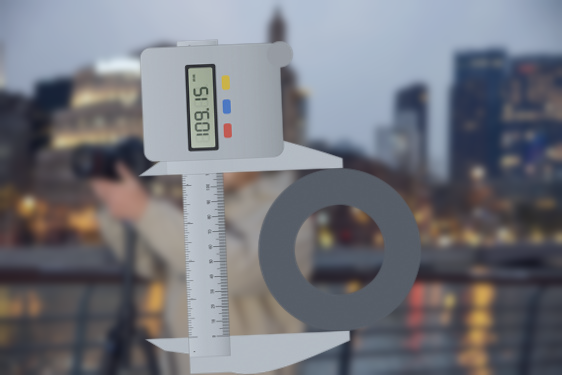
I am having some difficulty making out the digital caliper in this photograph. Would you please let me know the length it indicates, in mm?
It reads 109.15 mm
